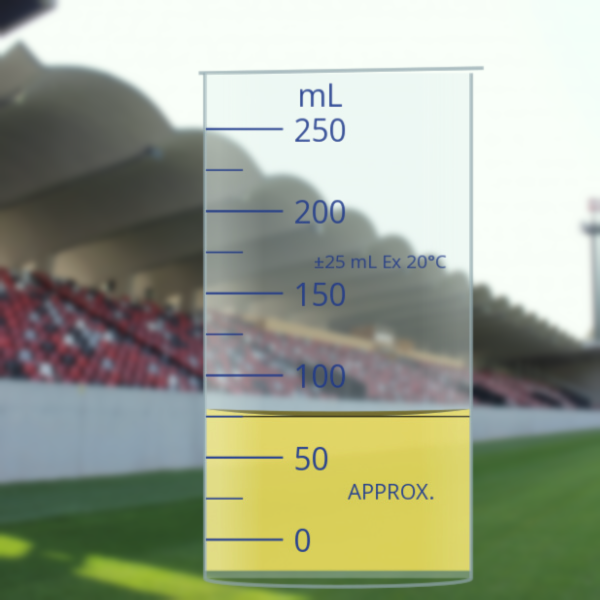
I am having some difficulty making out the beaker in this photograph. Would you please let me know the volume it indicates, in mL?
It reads 75 mL
